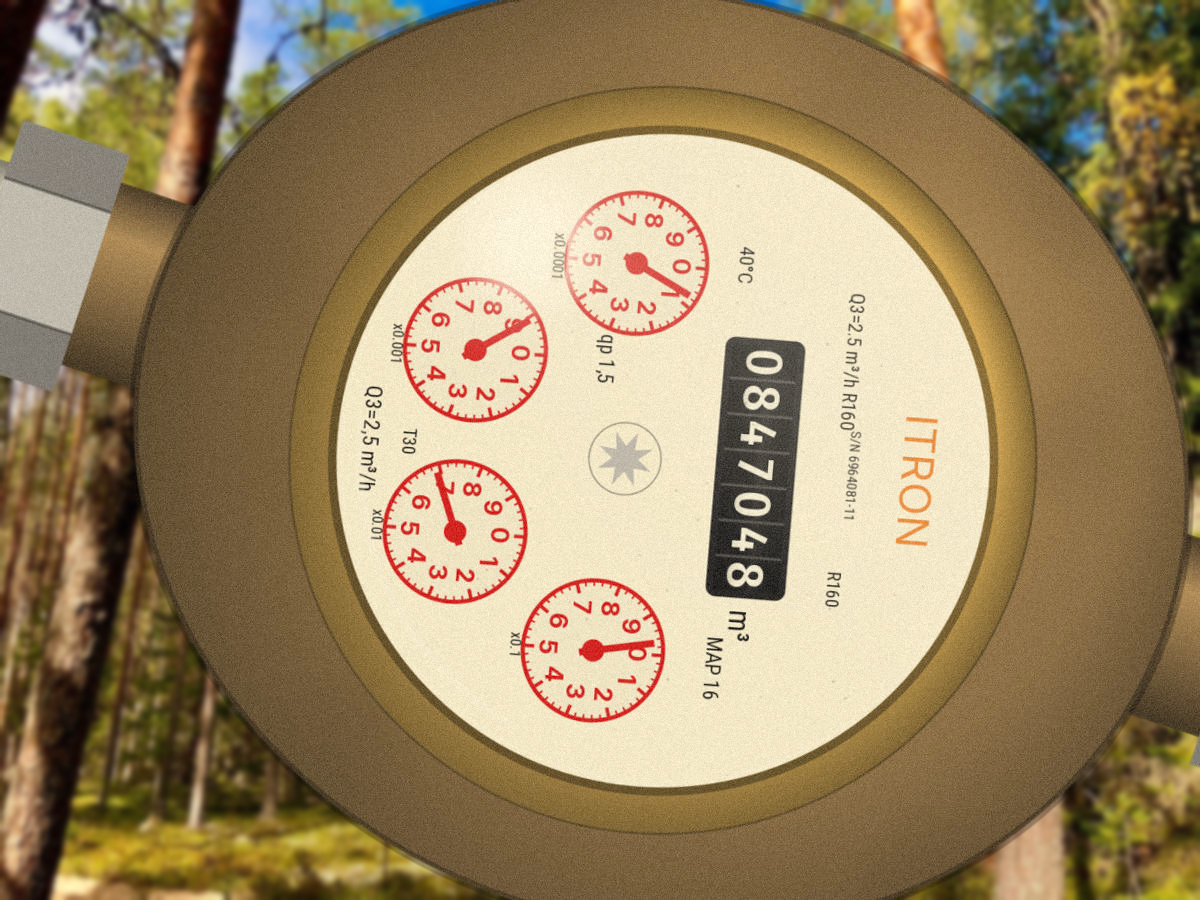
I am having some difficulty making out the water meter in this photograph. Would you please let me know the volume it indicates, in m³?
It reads 847047.9690 m³
